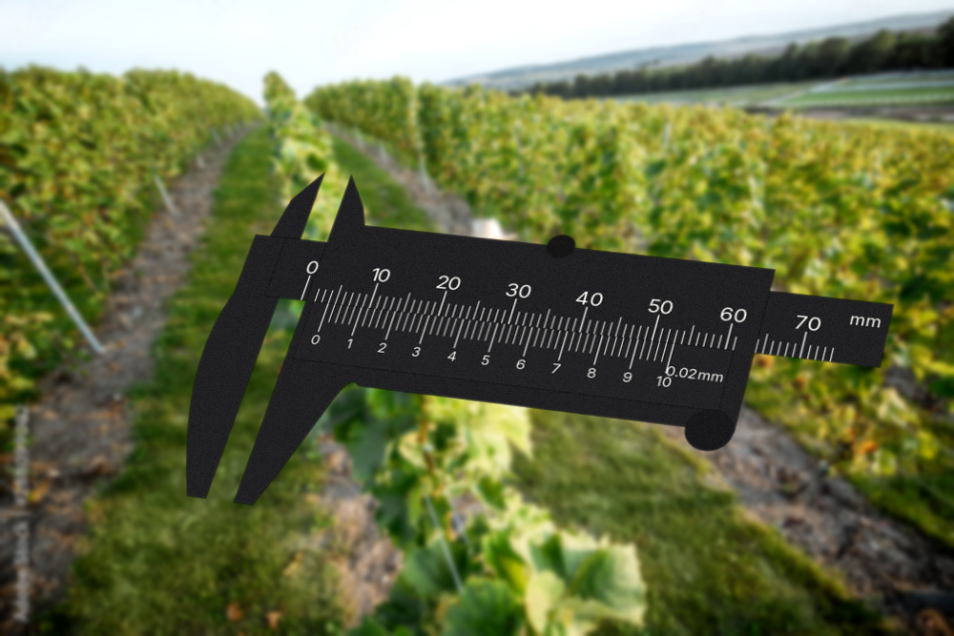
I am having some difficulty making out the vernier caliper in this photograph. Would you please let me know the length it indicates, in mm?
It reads 4.0 mm
